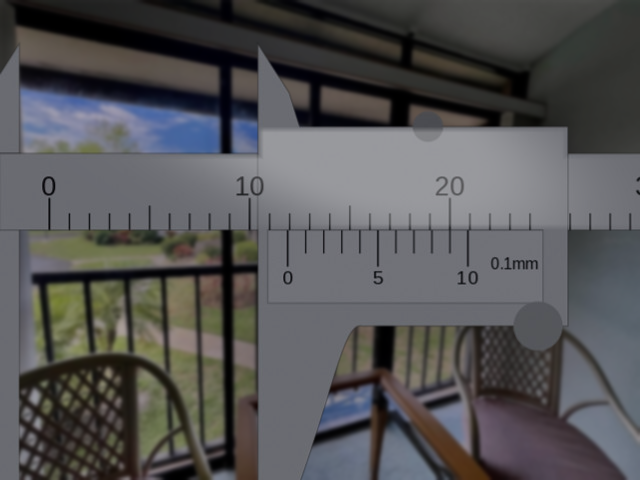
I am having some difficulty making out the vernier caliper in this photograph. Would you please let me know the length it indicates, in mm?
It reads 11.9 mm
